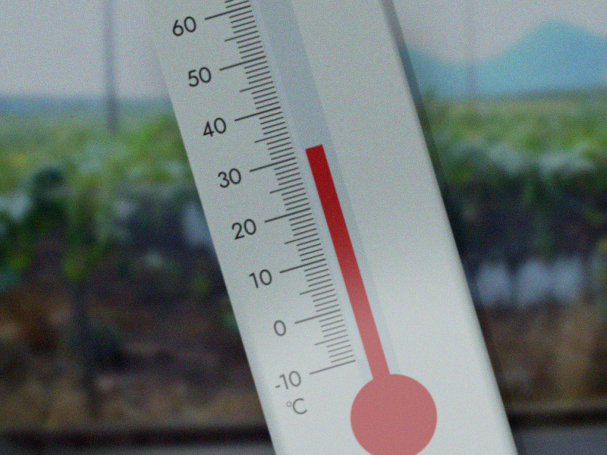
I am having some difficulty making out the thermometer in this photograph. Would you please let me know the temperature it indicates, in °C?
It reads 31 °C
